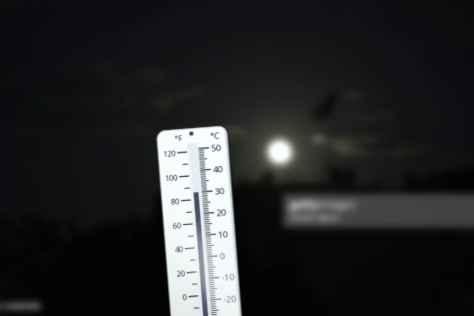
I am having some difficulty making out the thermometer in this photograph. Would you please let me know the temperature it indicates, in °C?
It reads 30 °C
